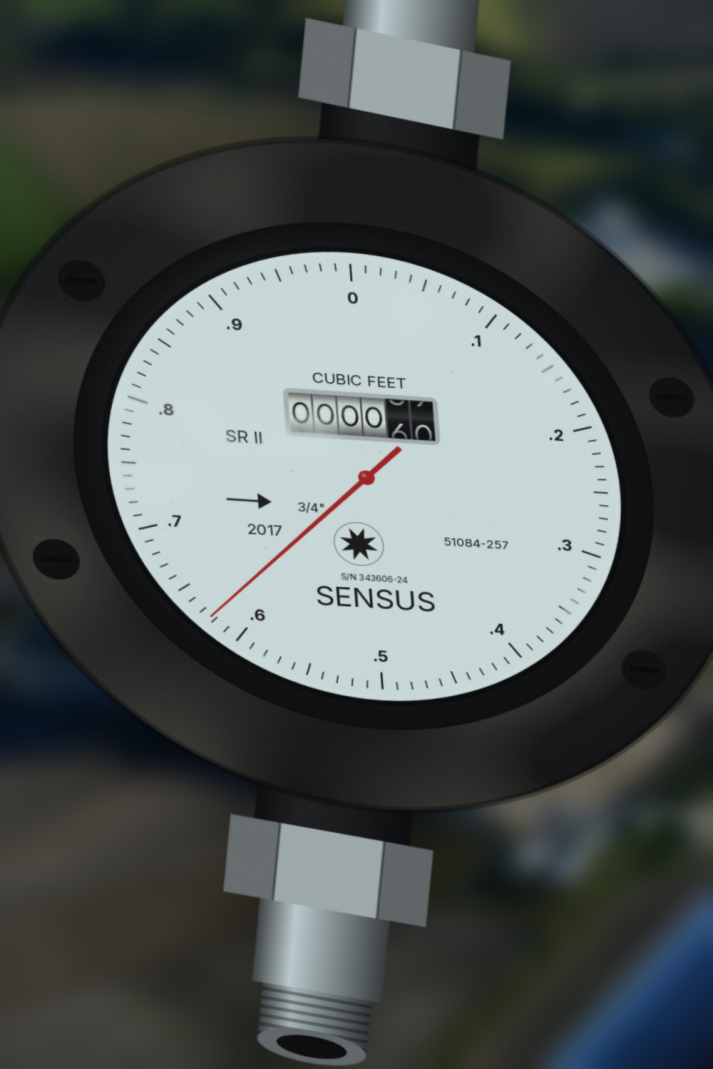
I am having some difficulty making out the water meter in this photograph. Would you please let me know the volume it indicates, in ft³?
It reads 59.62 ft³
